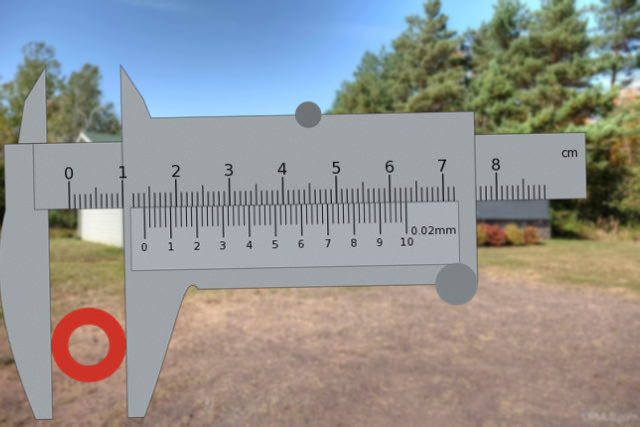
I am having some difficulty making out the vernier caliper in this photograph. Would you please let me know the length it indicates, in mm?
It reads 14.0 mm
